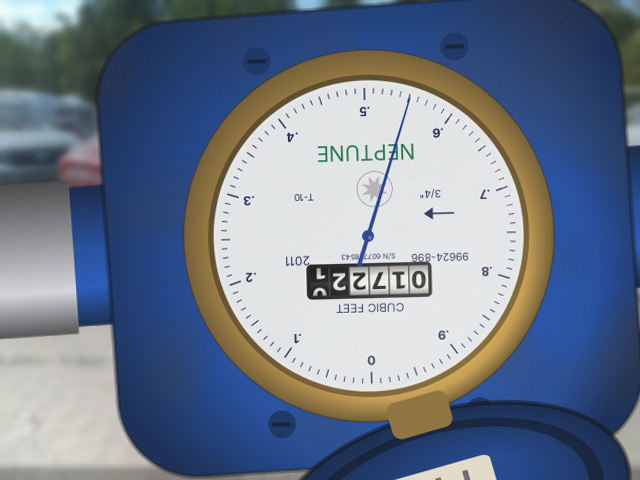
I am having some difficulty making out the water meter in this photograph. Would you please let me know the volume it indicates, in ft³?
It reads 17220.55 ft³
